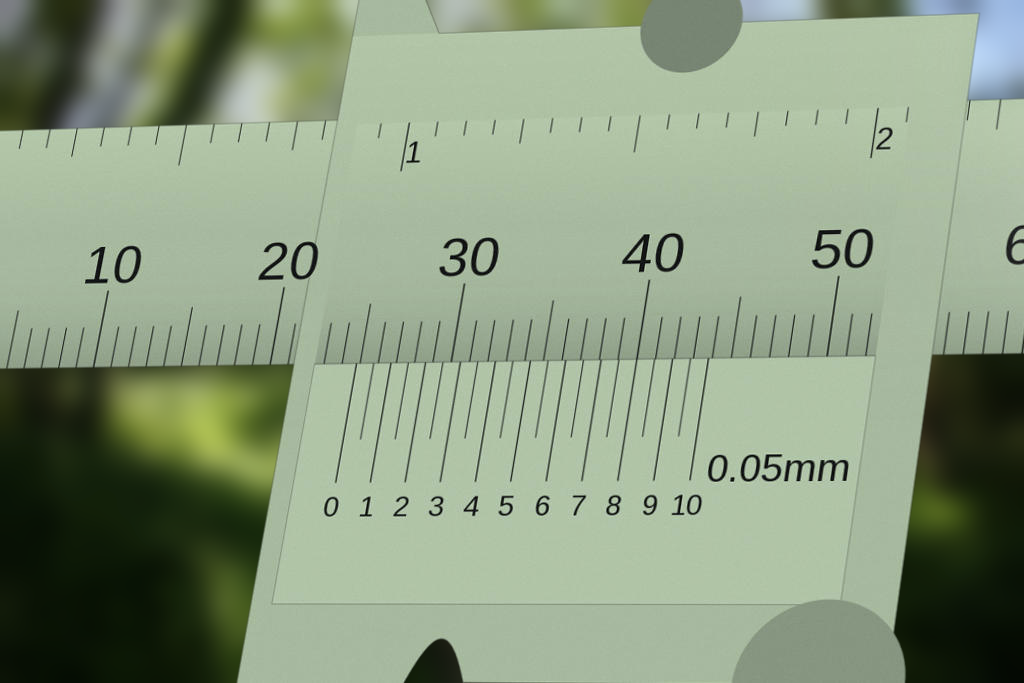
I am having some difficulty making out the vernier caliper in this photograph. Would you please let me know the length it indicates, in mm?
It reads 24.8 mm
